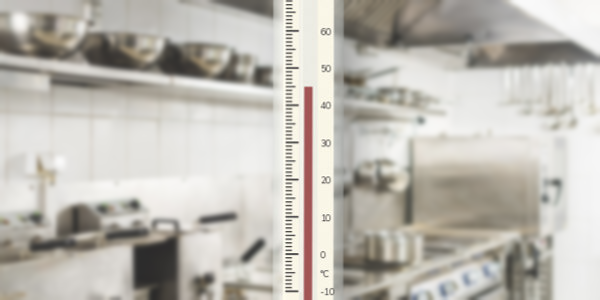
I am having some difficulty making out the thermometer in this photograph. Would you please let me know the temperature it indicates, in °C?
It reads 45 °C
